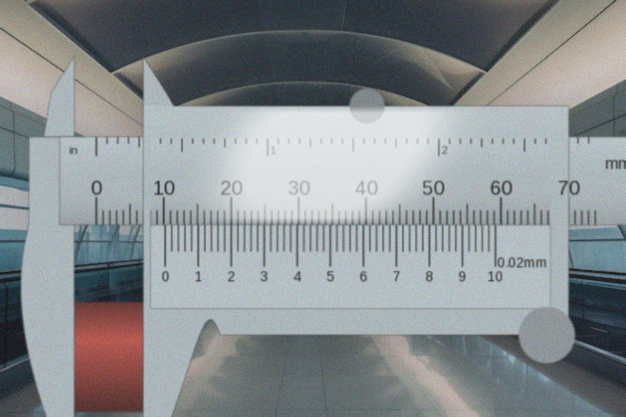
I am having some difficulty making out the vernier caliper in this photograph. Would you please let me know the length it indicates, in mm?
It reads 10.2 mm
